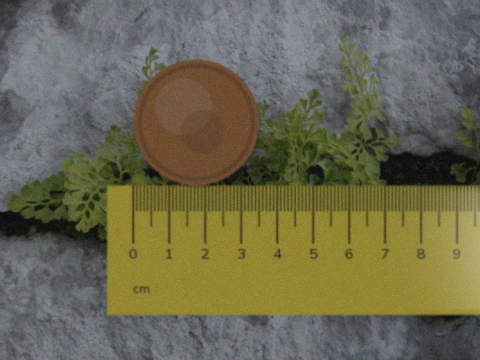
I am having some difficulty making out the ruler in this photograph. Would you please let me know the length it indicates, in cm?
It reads 3.5 cm
